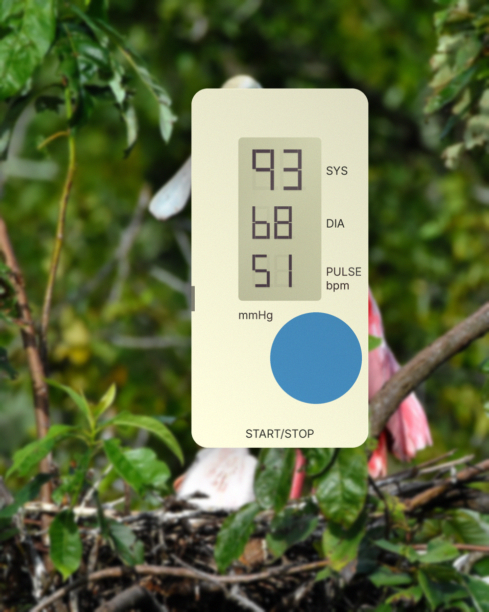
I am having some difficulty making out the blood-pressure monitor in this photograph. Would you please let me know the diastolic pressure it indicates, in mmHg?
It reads 68 mmHg
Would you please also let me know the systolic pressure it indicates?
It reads 93 mmHg
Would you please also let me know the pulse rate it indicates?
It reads 51 bpm
